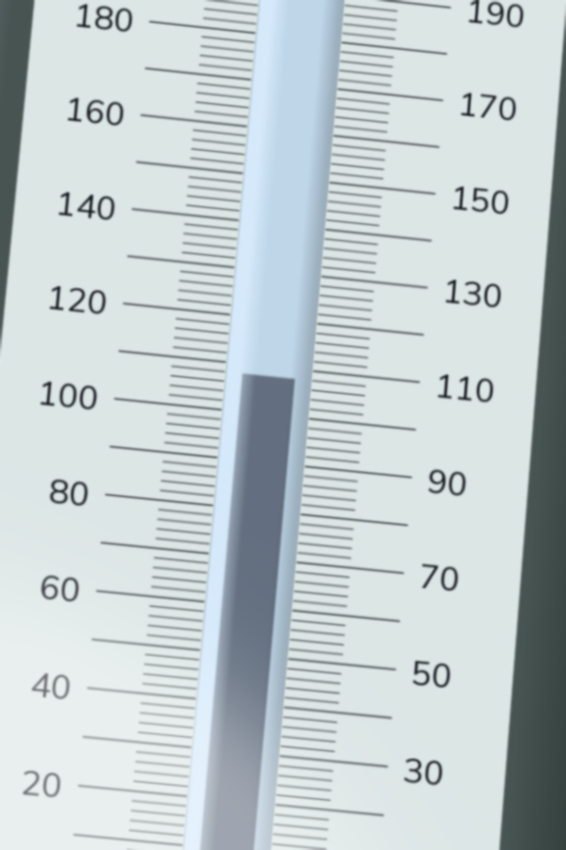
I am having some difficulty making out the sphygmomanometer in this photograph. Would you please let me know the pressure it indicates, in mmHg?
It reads 108 mmHg
